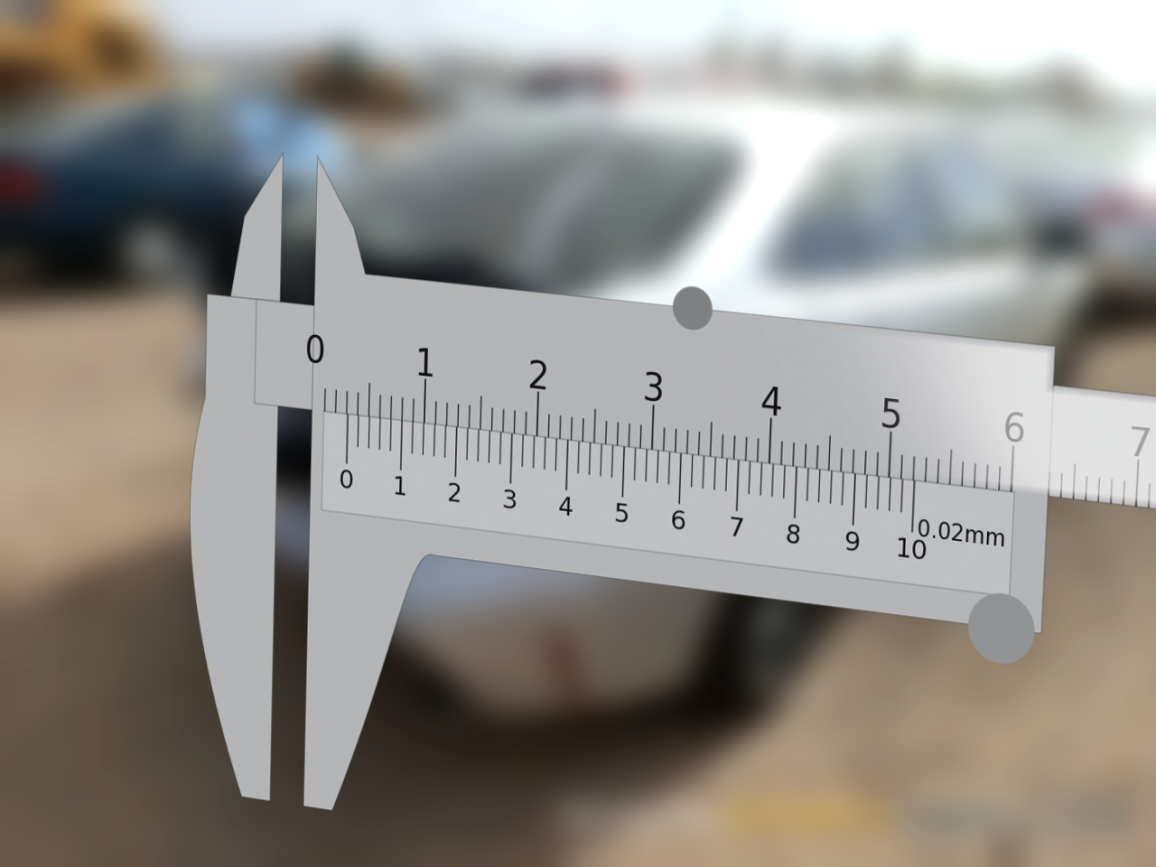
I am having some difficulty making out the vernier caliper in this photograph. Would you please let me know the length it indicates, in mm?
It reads 3.1 mm
